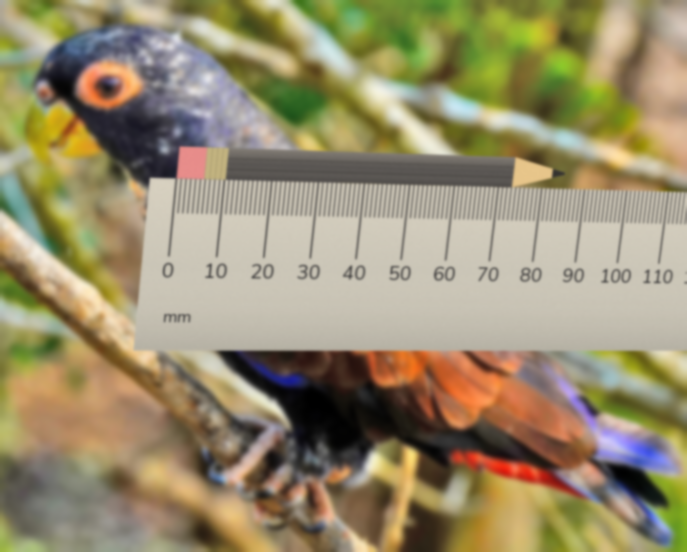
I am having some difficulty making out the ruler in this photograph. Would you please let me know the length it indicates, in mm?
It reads 85 mm
